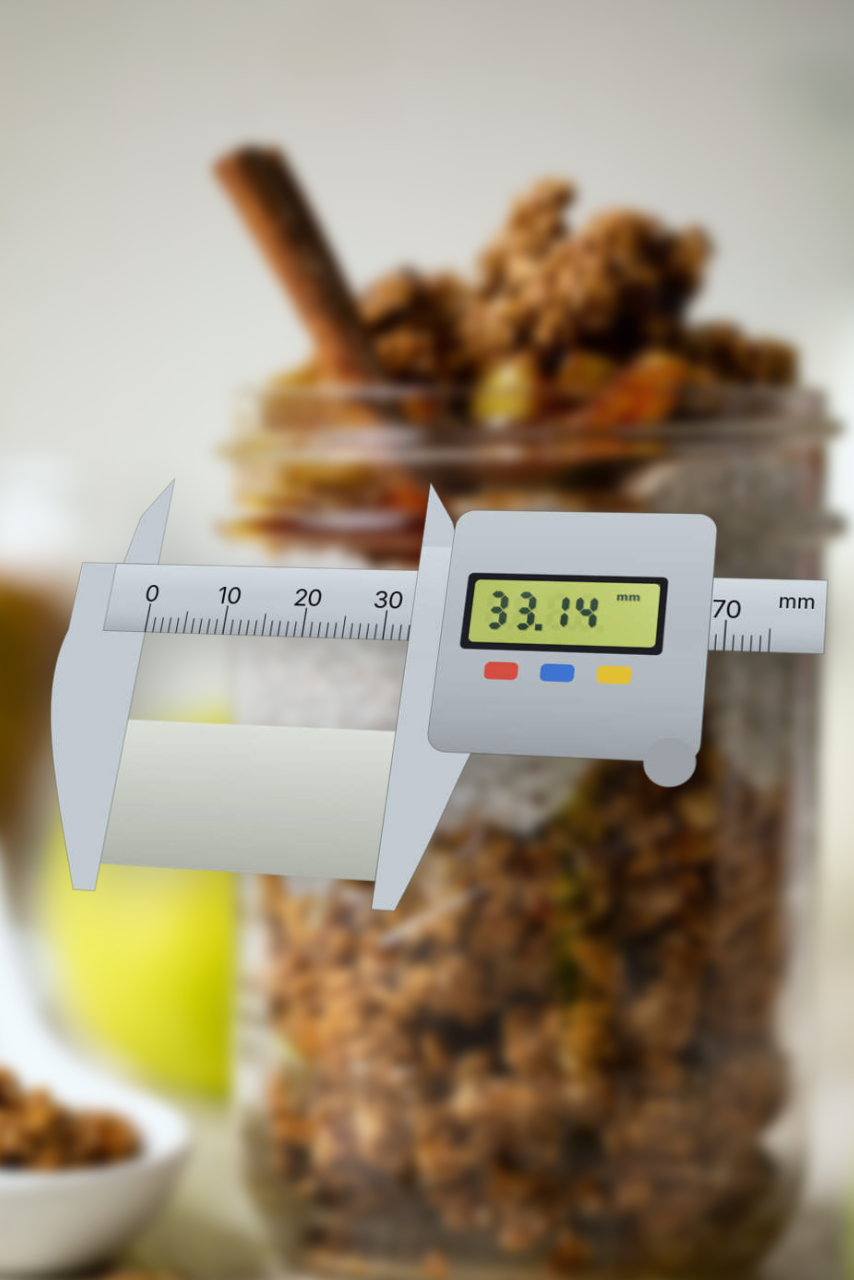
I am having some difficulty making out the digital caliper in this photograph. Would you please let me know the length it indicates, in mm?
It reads 33.14 mm
